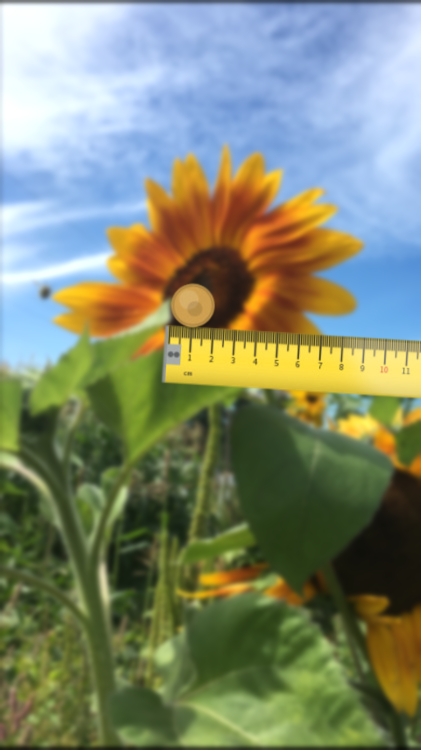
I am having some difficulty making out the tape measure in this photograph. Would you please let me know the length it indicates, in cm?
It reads 2 cm
